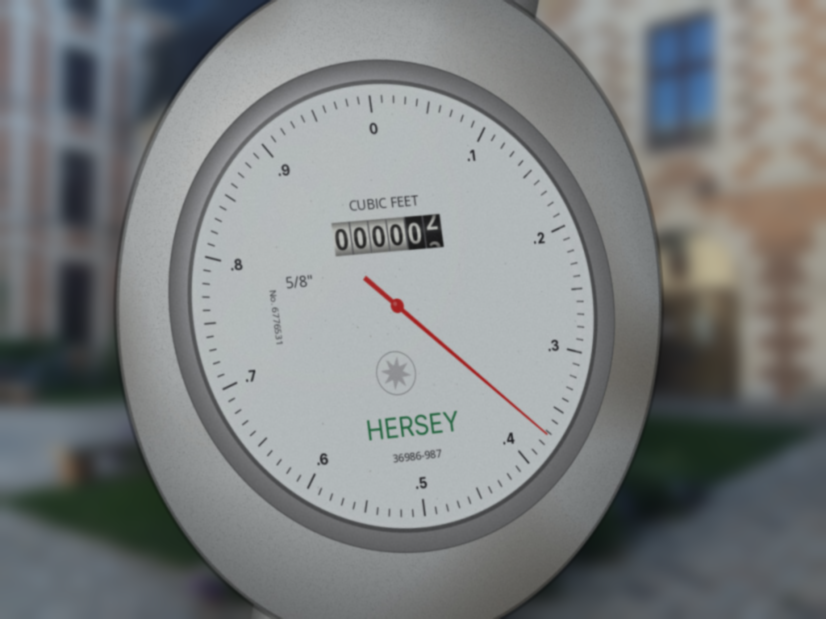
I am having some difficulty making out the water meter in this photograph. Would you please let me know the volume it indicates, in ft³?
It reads 2.37 ft³
